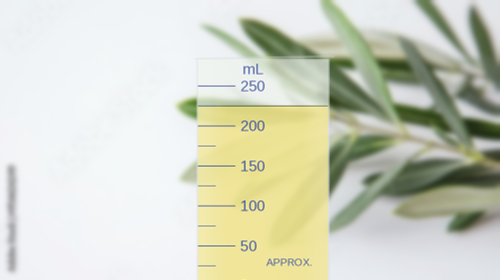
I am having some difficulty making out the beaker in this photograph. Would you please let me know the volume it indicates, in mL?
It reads 225 mL
